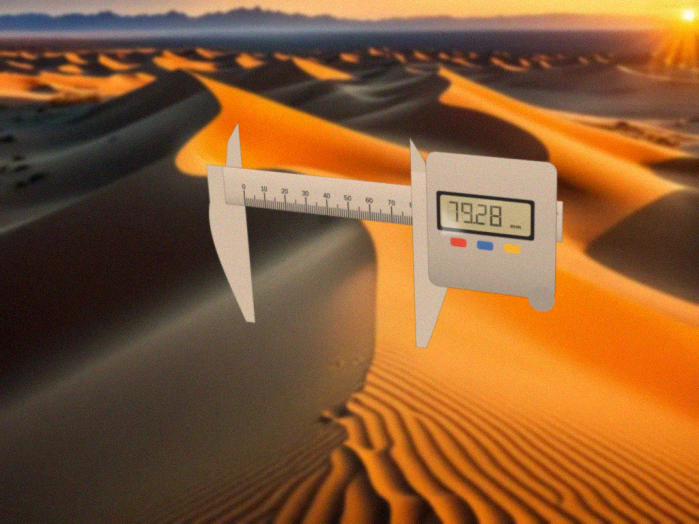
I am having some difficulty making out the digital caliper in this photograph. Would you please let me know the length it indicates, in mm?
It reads 79.28 mm
